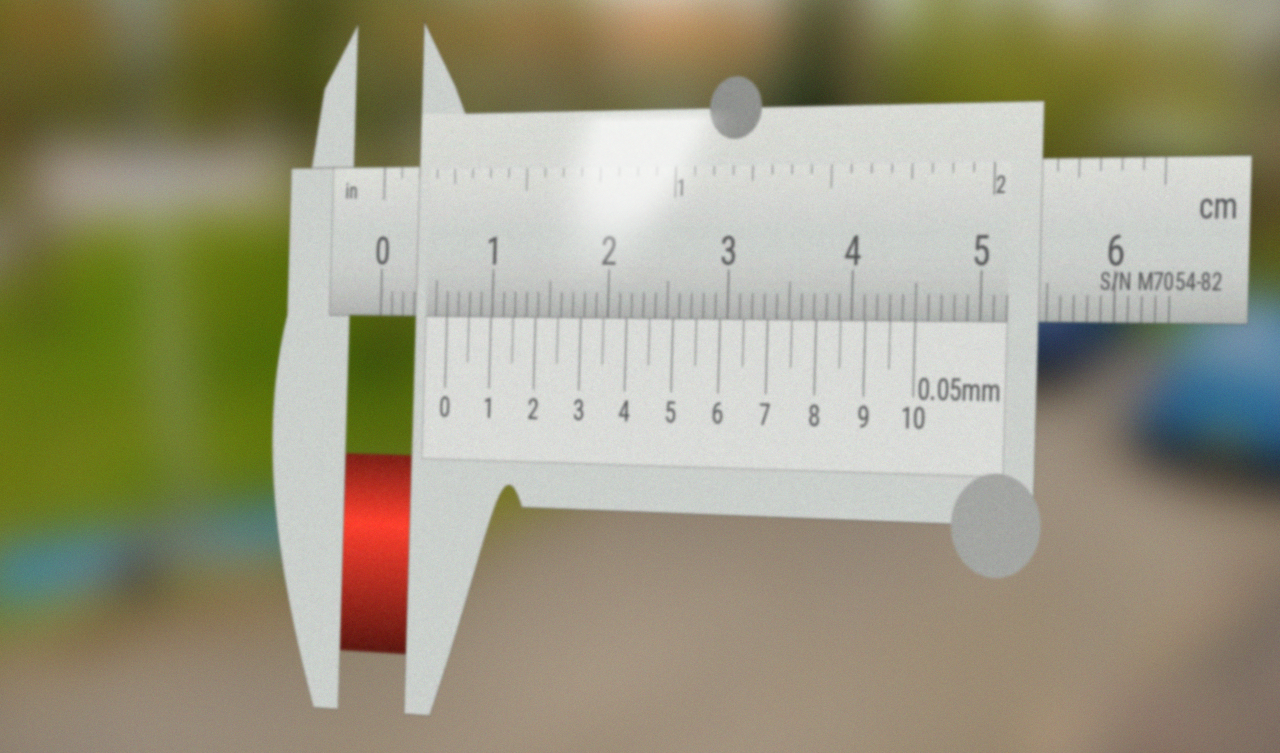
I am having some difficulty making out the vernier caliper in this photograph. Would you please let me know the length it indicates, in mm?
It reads 6.0 mm
